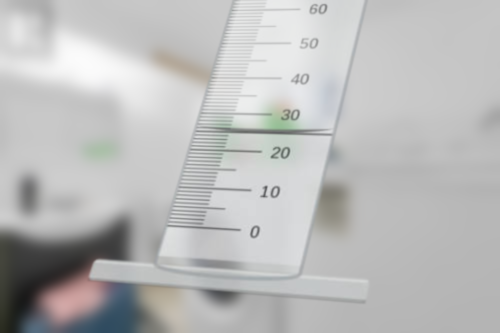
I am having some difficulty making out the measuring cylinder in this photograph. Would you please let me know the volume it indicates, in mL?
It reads 25 mL
